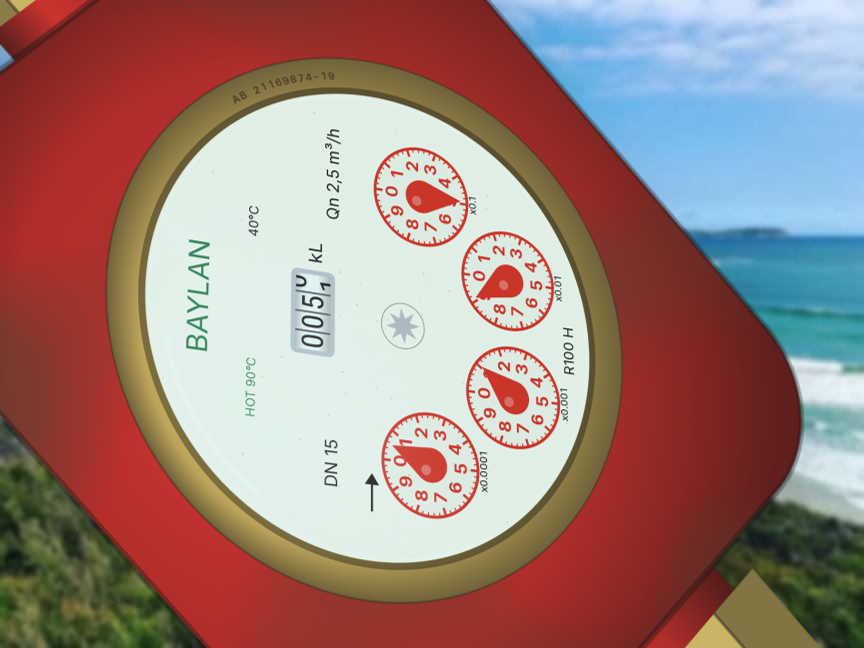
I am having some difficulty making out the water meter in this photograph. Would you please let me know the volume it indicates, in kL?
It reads 50.4910 kL
